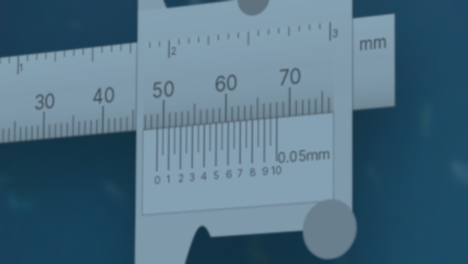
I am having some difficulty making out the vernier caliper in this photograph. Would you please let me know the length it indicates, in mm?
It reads 49.0 mm
